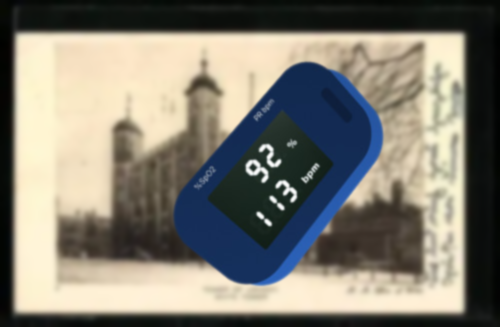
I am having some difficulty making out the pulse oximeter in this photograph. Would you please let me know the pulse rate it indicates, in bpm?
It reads 113 bpm
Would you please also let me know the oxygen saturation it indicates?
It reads 92 %
